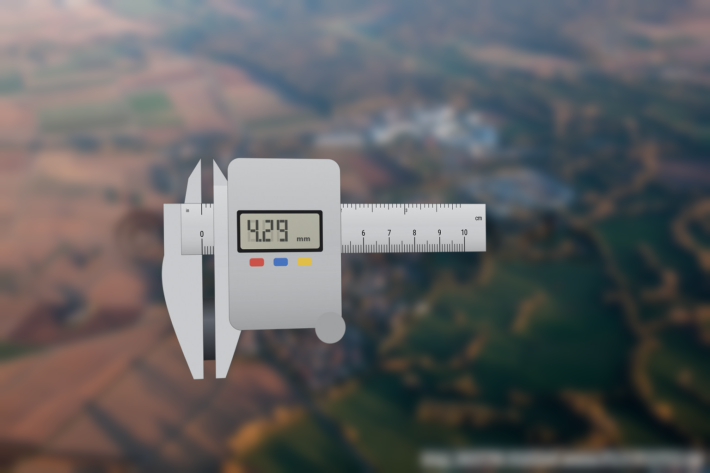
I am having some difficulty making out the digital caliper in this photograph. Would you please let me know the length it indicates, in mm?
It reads 4.29 mm
